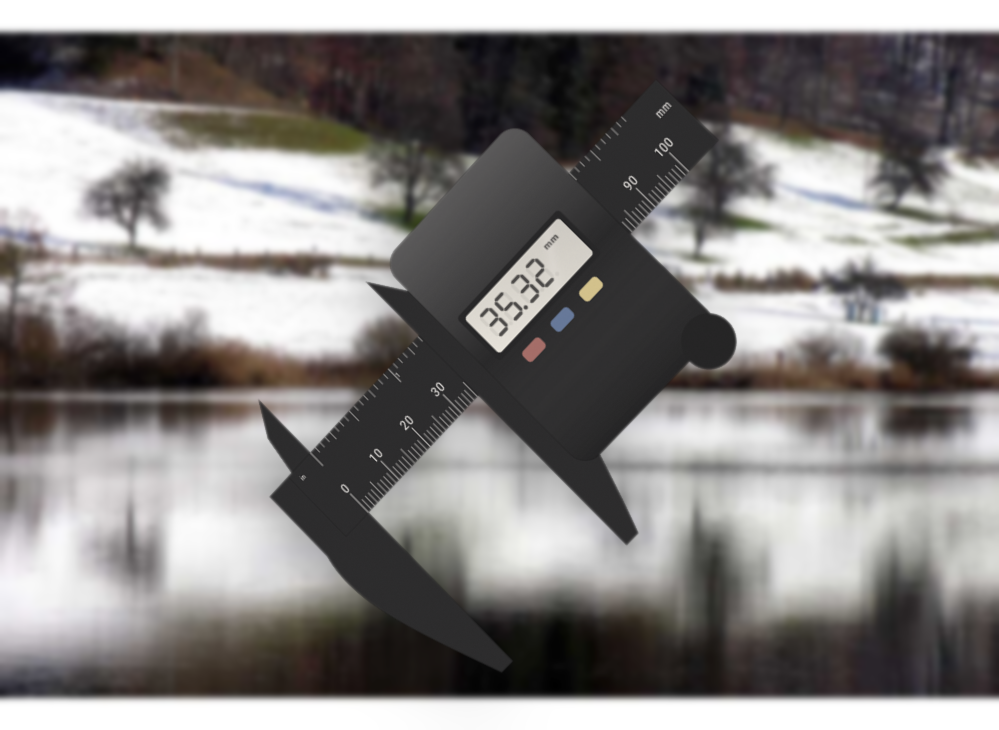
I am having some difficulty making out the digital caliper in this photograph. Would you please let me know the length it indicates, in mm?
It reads 35.32 mm
